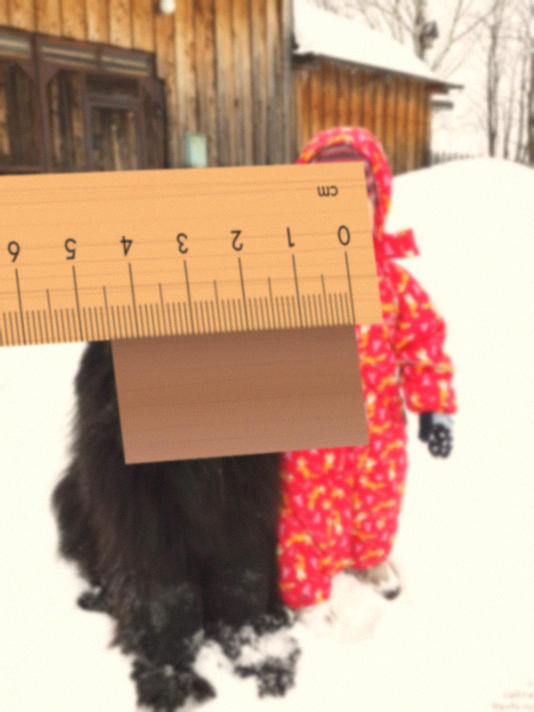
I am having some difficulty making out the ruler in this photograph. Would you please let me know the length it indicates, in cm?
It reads 4.5 cm
